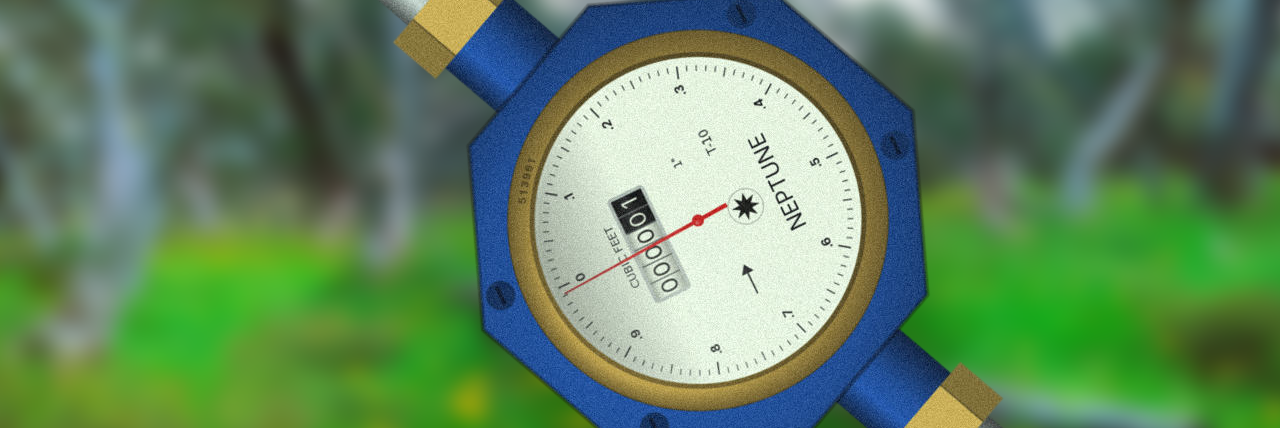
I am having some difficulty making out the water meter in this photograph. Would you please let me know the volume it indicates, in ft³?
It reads 0.99 ft³
